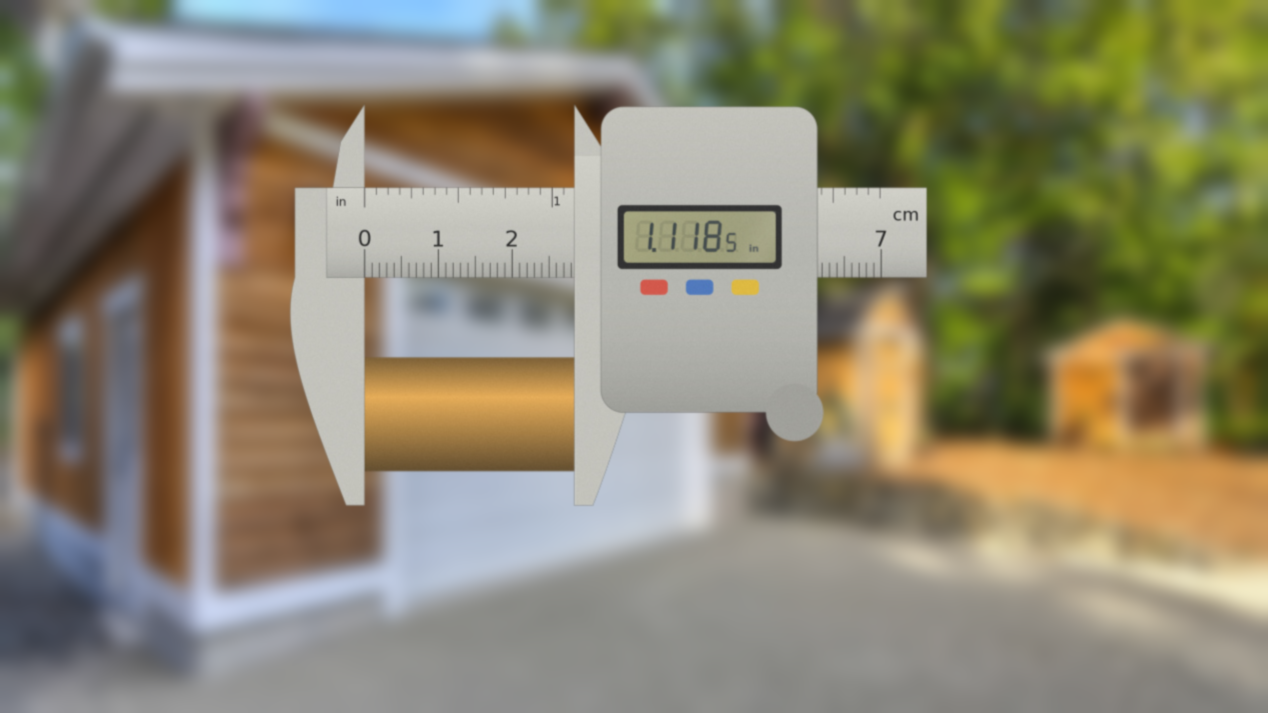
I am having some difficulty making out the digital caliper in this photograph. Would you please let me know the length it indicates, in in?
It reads 1.1185 in
